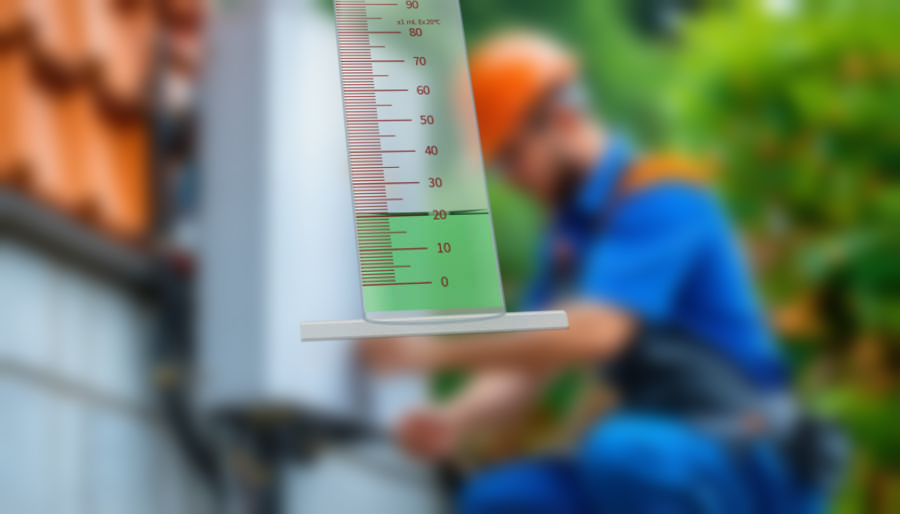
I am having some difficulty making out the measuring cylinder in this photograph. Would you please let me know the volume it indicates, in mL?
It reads 20 mL
